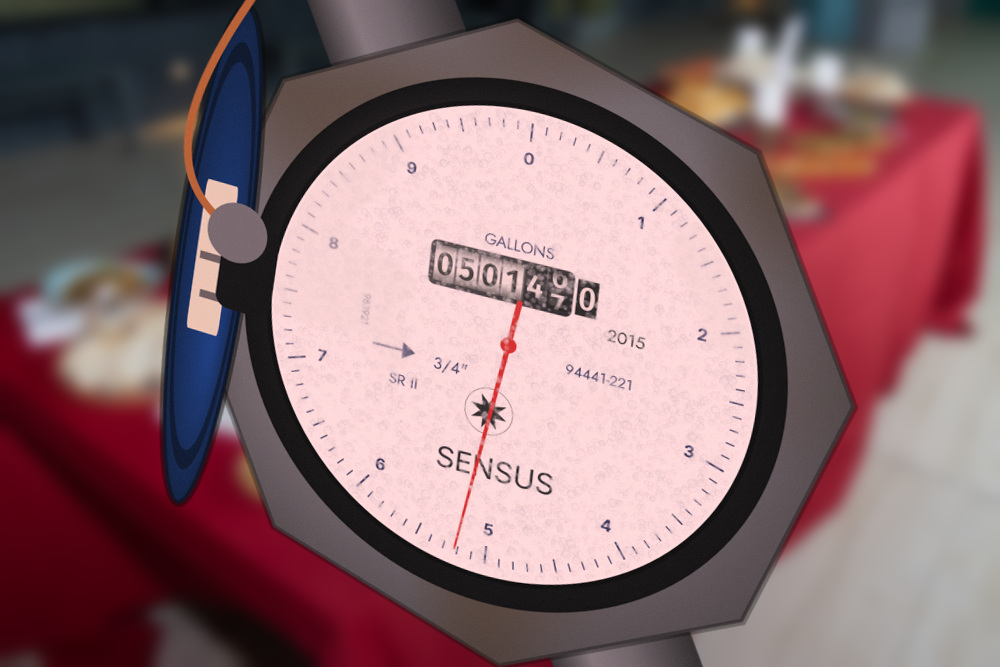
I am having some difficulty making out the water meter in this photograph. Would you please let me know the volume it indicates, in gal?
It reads 501465.2 gal
